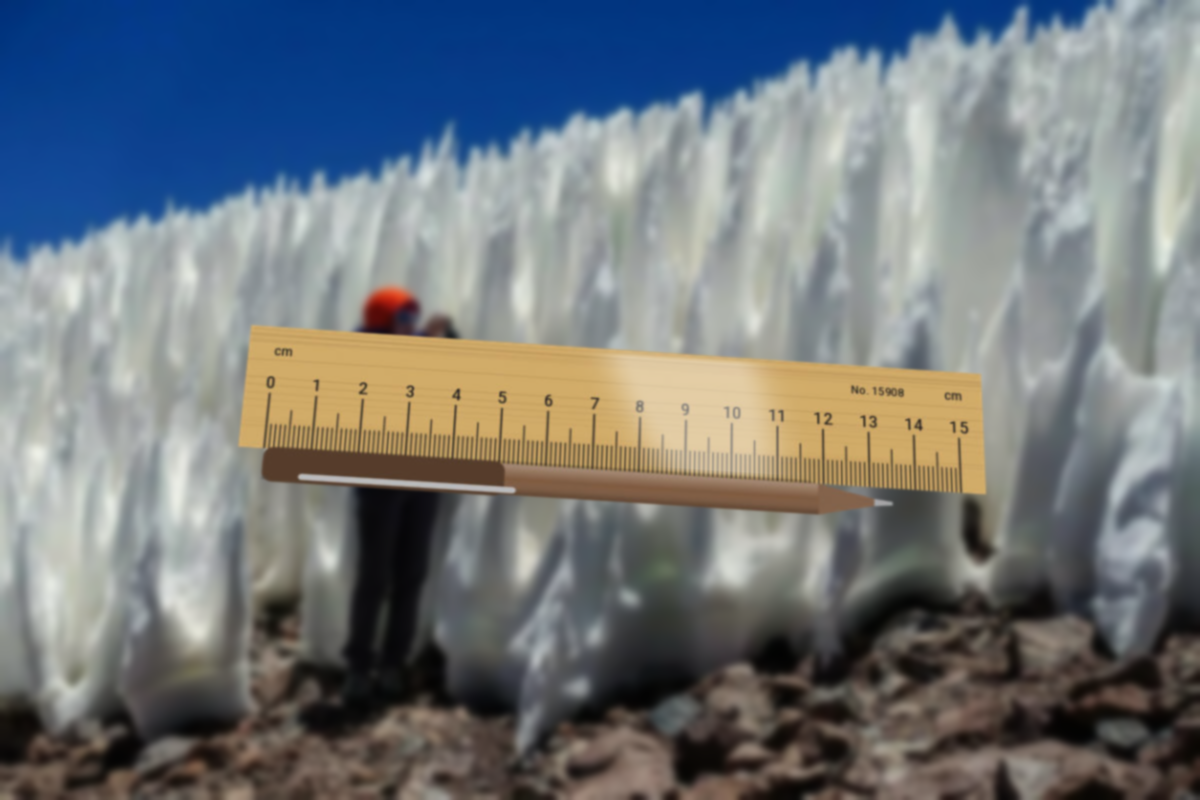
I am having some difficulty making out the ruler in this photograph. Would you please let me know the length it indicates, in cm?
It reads 13.5 cm
